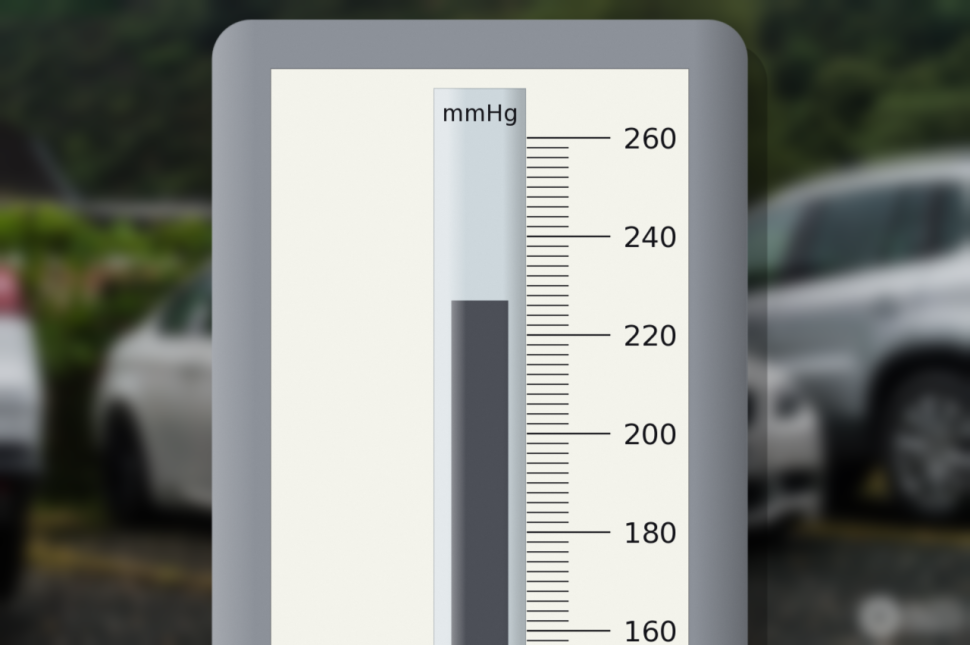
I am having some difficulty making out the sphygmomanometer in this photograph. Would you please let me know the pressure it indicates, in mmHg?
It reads 227 mmHg
